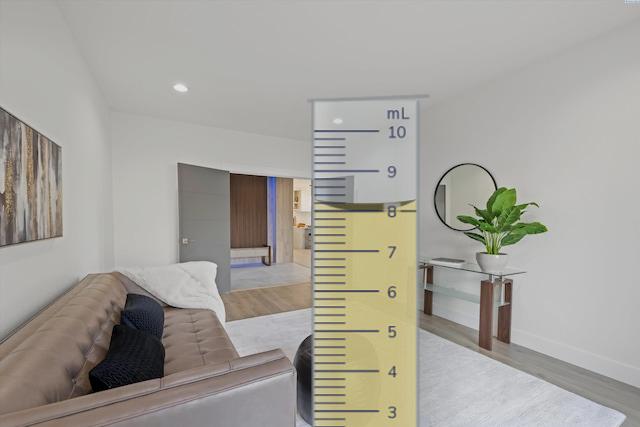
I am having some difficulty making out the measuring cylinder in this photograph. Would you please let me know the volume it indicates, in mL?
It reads 8 mL
